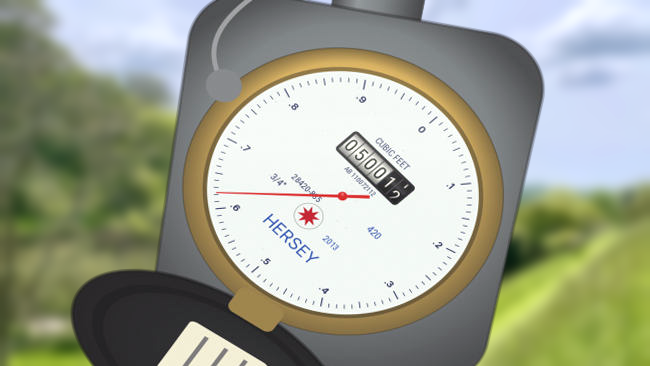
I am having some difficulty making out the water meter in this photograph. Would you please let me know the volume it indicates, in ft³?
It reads 50011.62 ft³
